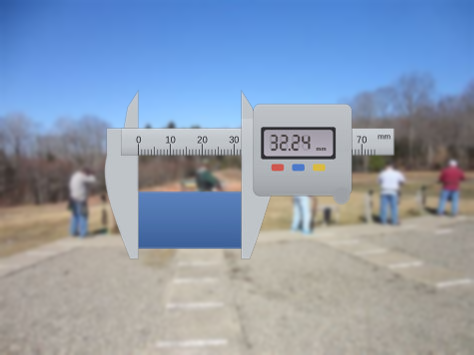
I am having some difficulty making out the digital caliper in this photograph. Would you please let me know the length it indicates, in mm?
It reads 32.24 mm
